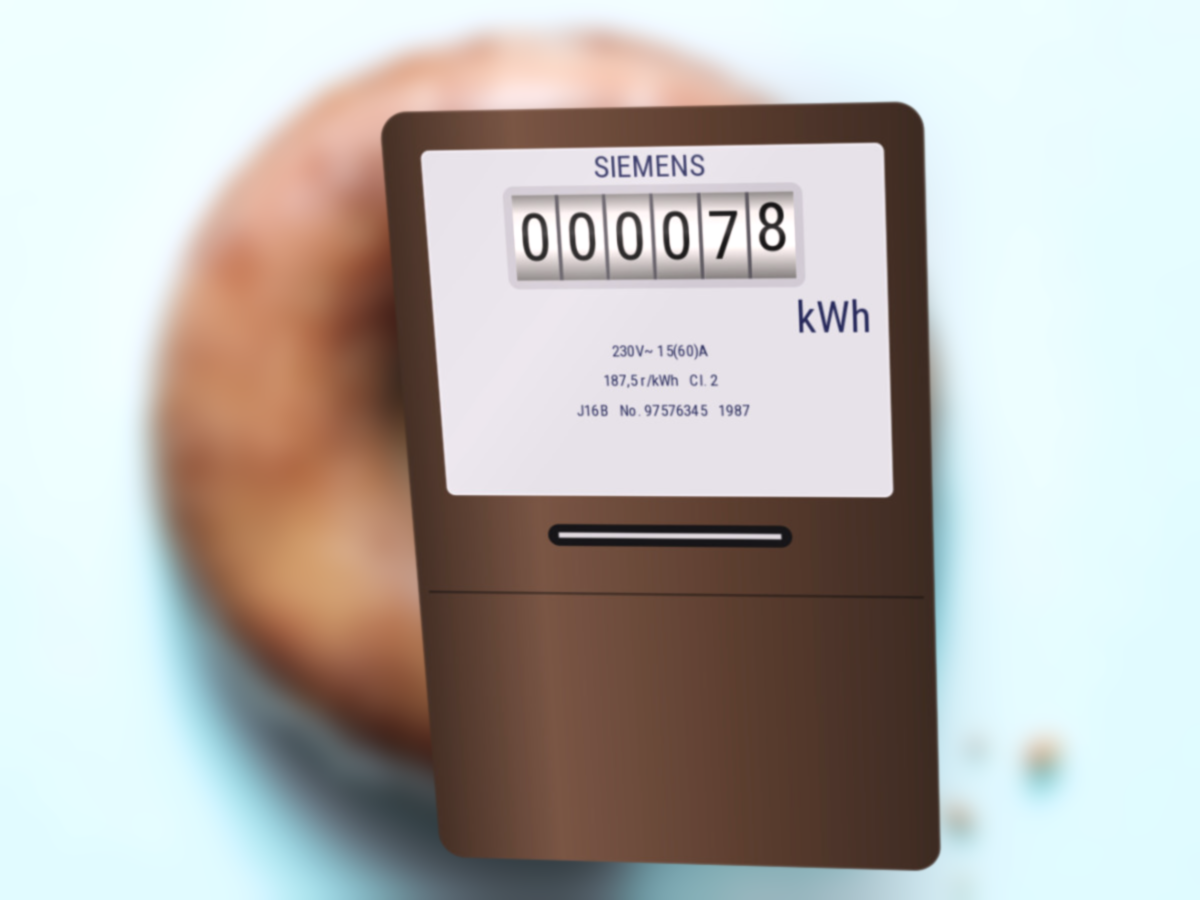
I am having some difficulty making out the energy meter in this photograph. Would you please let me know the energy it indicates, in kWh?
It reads 78 kWh
